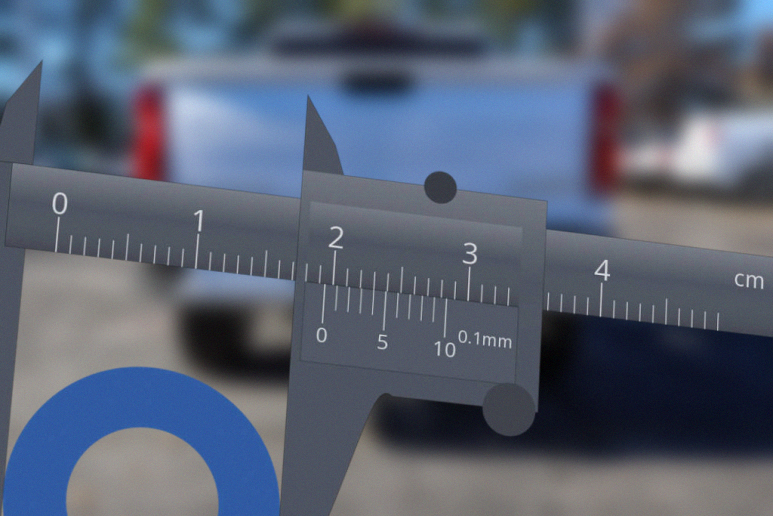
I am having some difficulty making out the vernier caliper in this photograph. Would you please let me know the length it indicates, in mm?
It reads 19.4 mm
